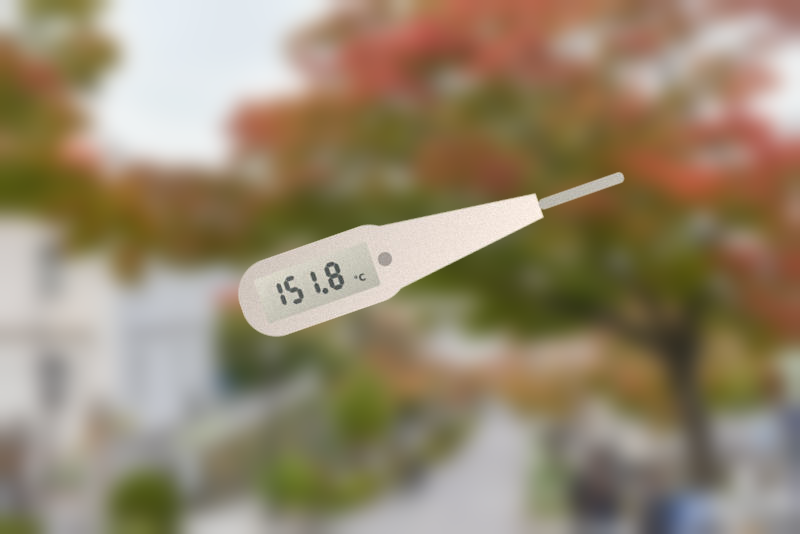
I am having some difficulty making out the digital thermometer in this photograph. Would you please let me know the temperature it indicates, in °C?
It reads 151.8 °C
